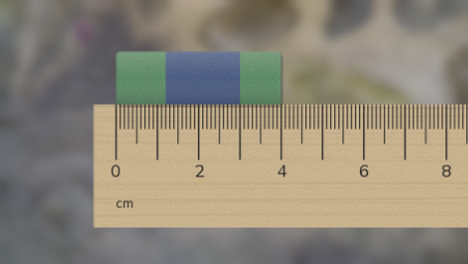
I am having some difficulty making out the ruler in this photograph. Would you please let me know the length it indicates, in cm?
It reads 4 cm
